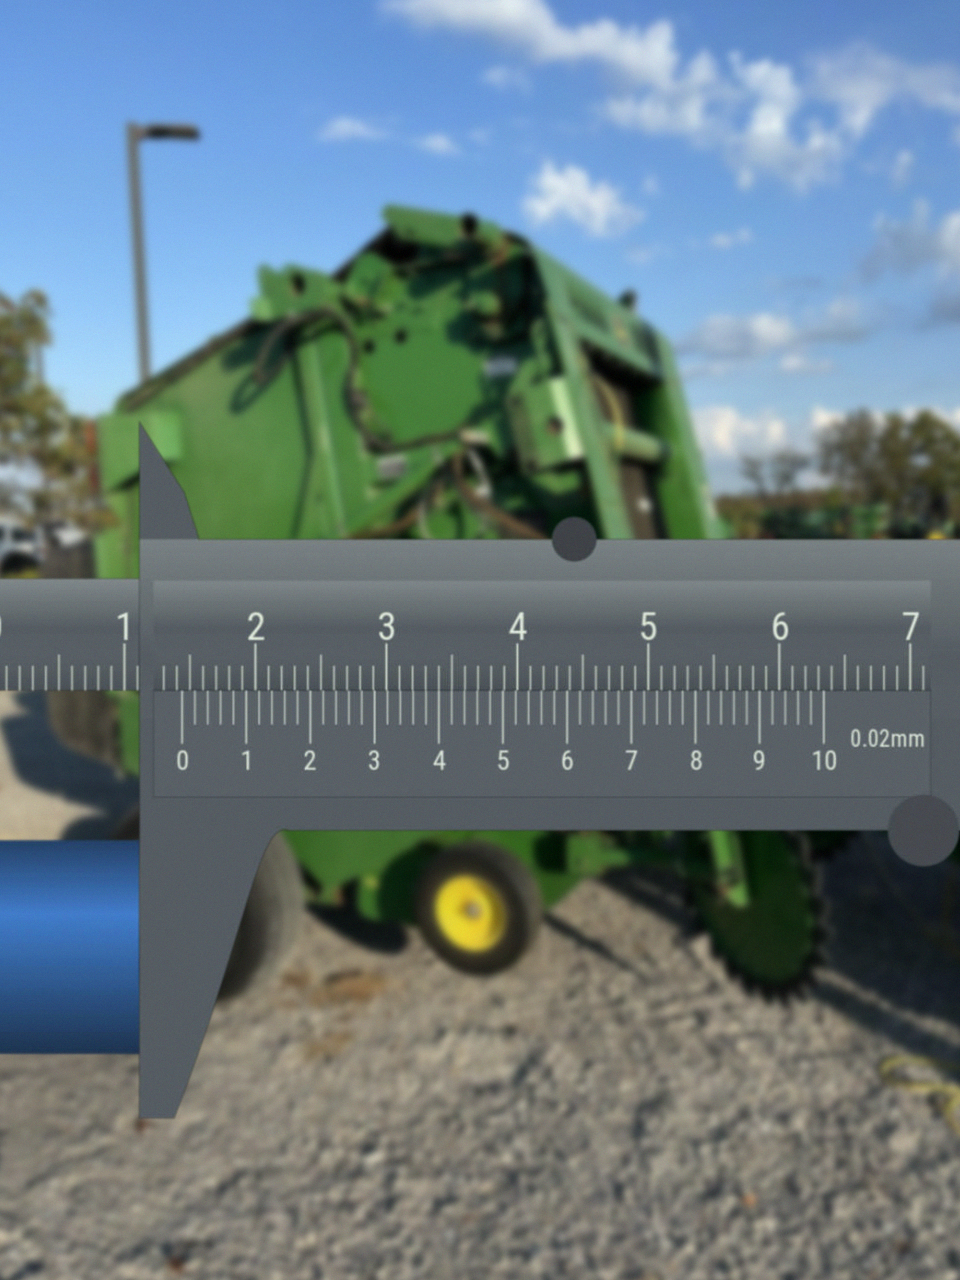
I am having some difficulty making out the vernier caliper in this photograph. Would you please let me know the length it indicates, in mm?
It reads 14.4 mm
